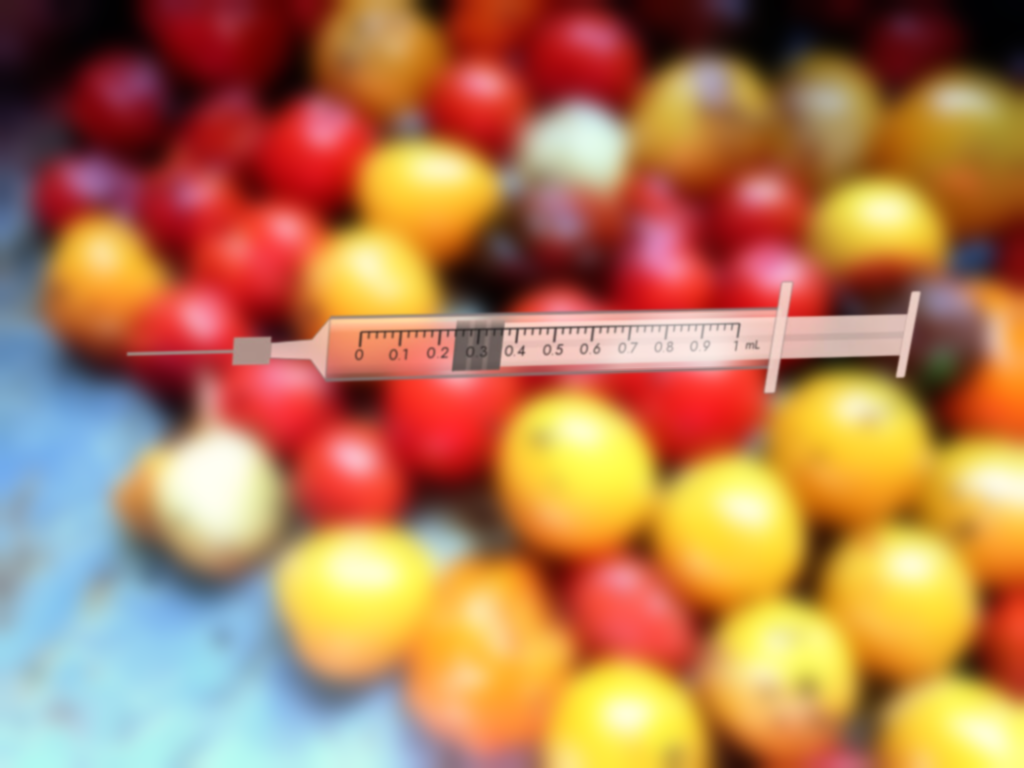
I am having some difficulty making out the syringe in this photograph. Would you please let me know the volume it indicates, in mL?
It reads 0.24 mL
